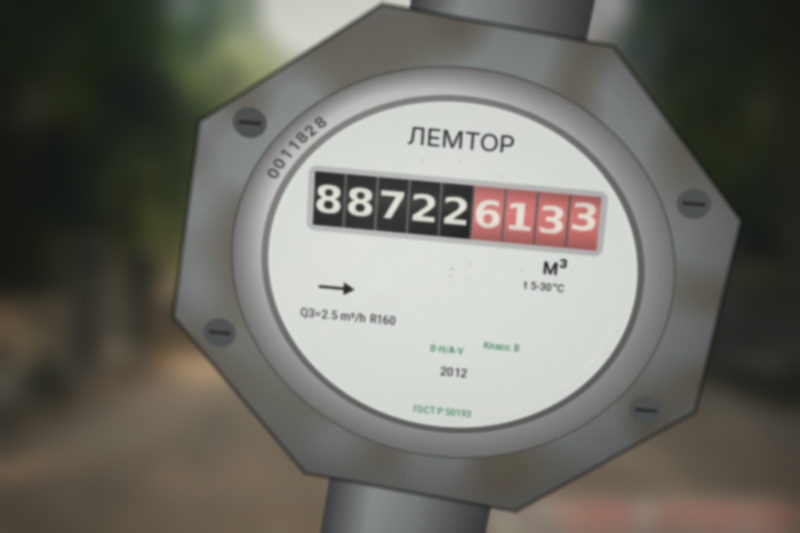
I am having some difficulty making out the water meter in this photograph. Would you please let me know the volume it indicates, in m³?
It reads 88722.6133 m³
